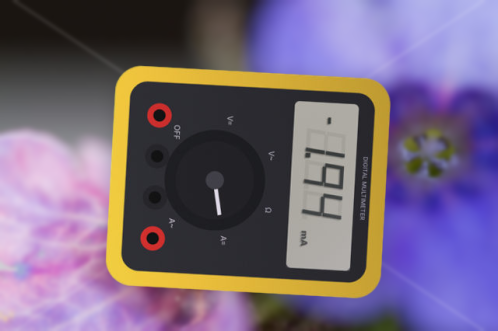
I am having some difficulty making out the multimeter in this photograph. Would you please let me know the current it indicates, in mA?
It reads -1.94 mA
